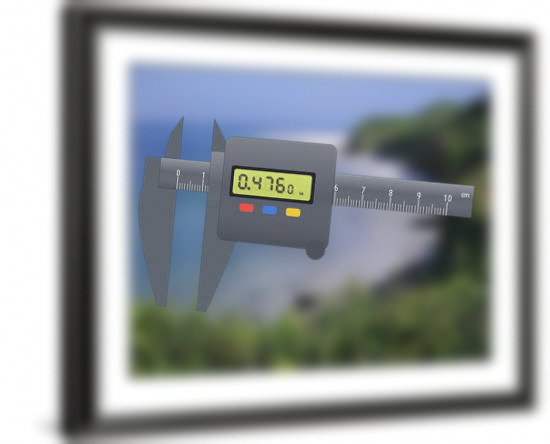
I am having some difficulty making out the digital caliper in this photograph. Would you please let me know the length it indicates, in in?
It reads 0.4760 in
